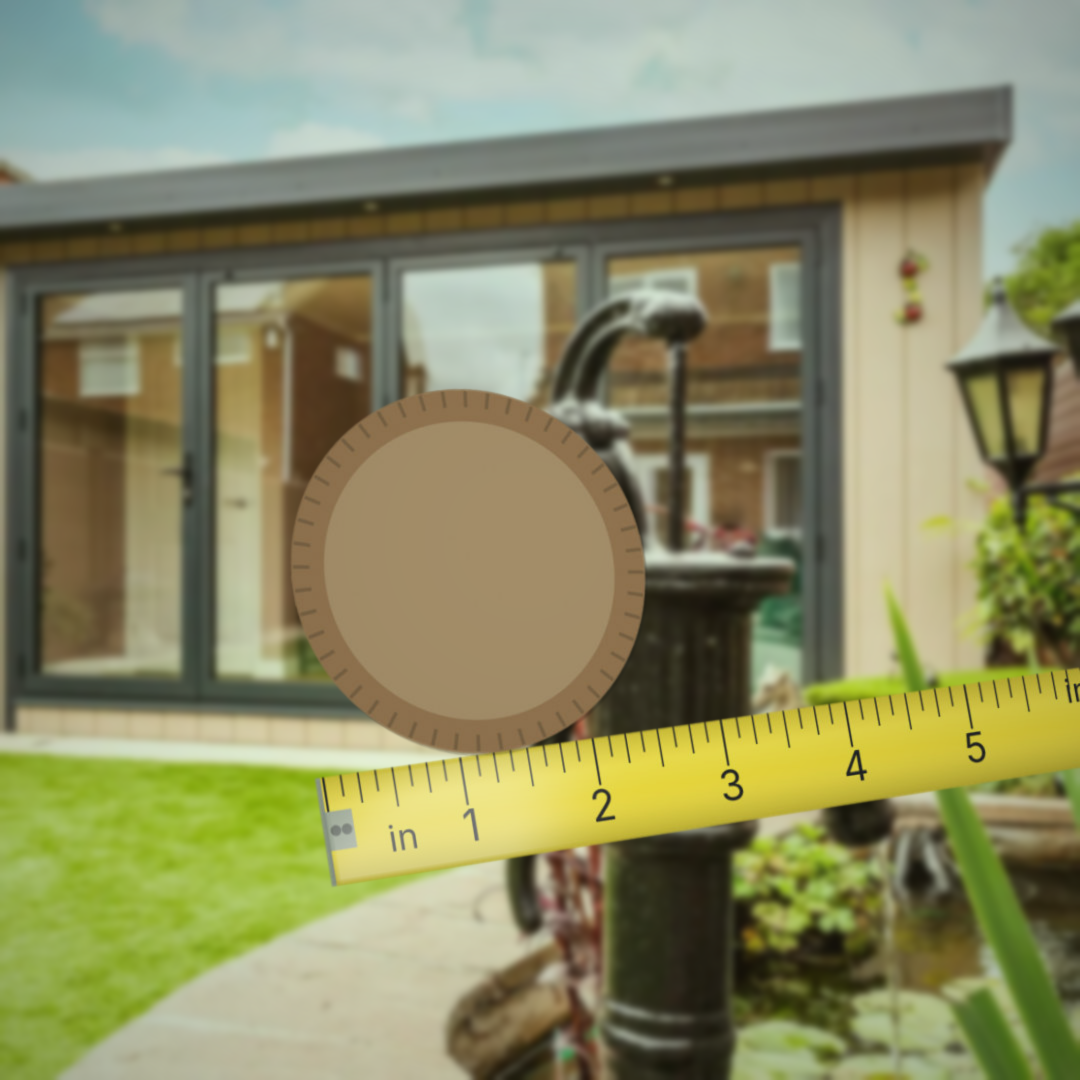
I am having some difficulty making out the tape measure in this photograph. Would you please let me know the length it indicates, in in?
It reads 2.625 in
